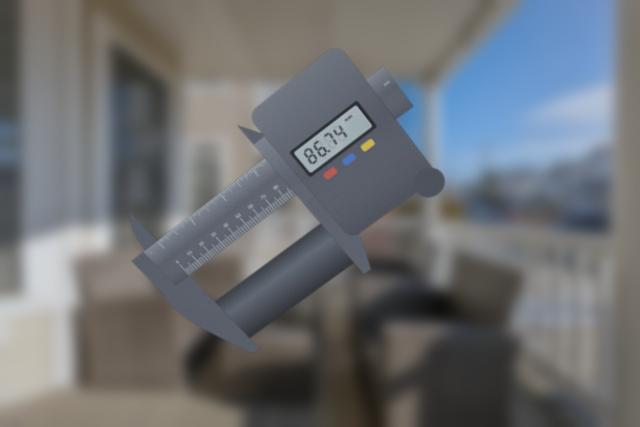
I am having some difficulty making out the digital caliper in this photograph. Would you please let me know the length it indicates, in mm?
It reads 86.74 mm
